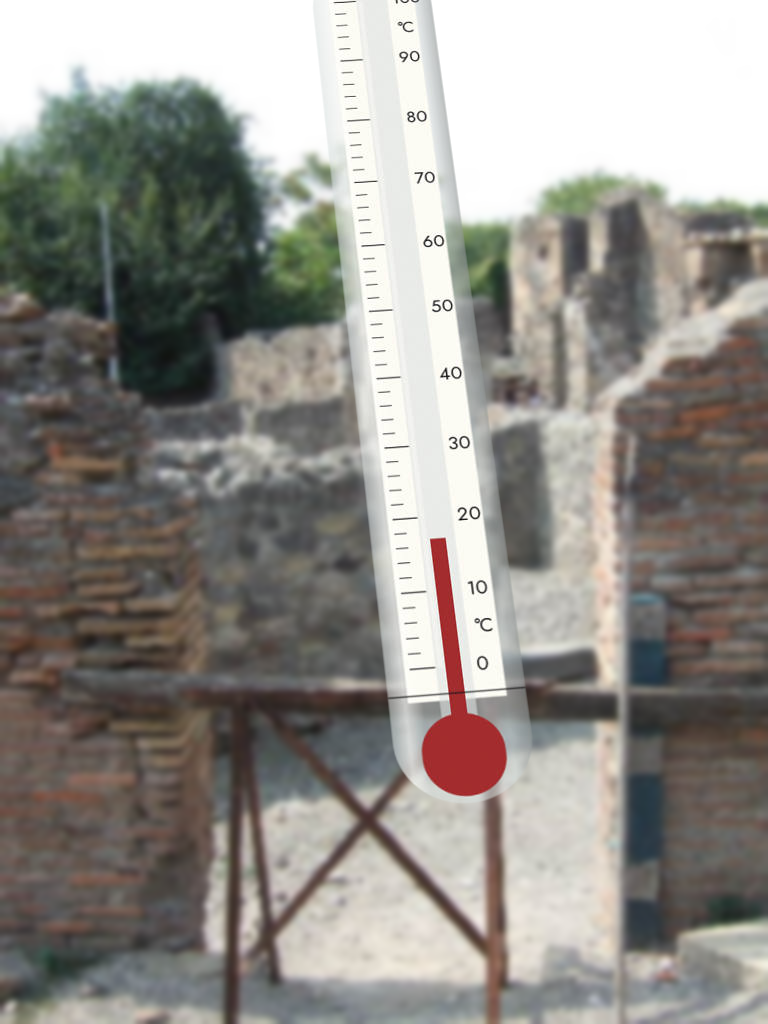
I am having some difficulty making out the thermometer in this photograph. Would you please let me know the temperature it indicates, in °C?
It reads 17 °C
